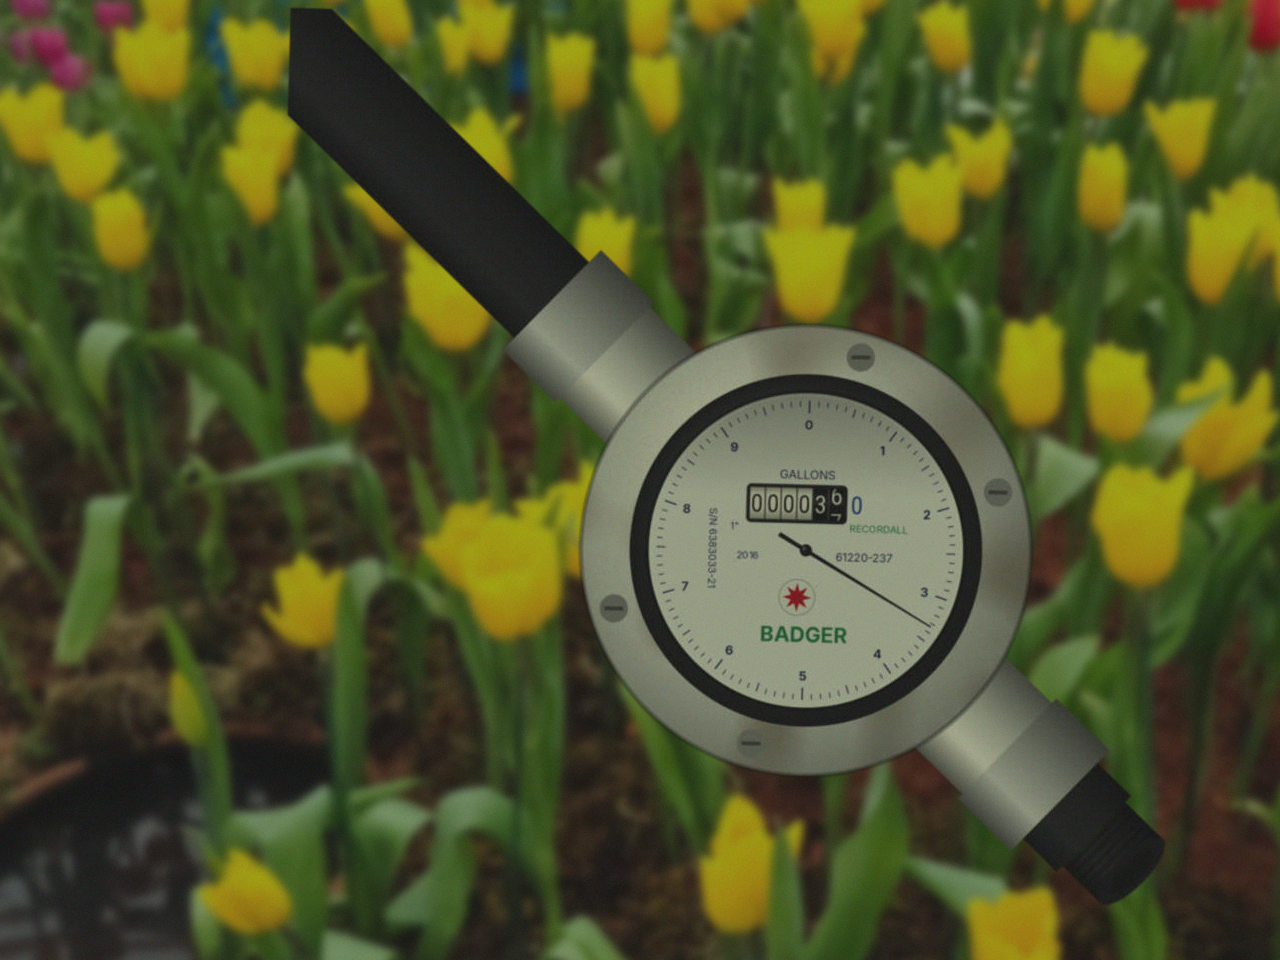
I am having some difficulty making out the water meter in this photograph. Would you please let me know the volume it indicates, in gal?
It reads 363.3 gal
